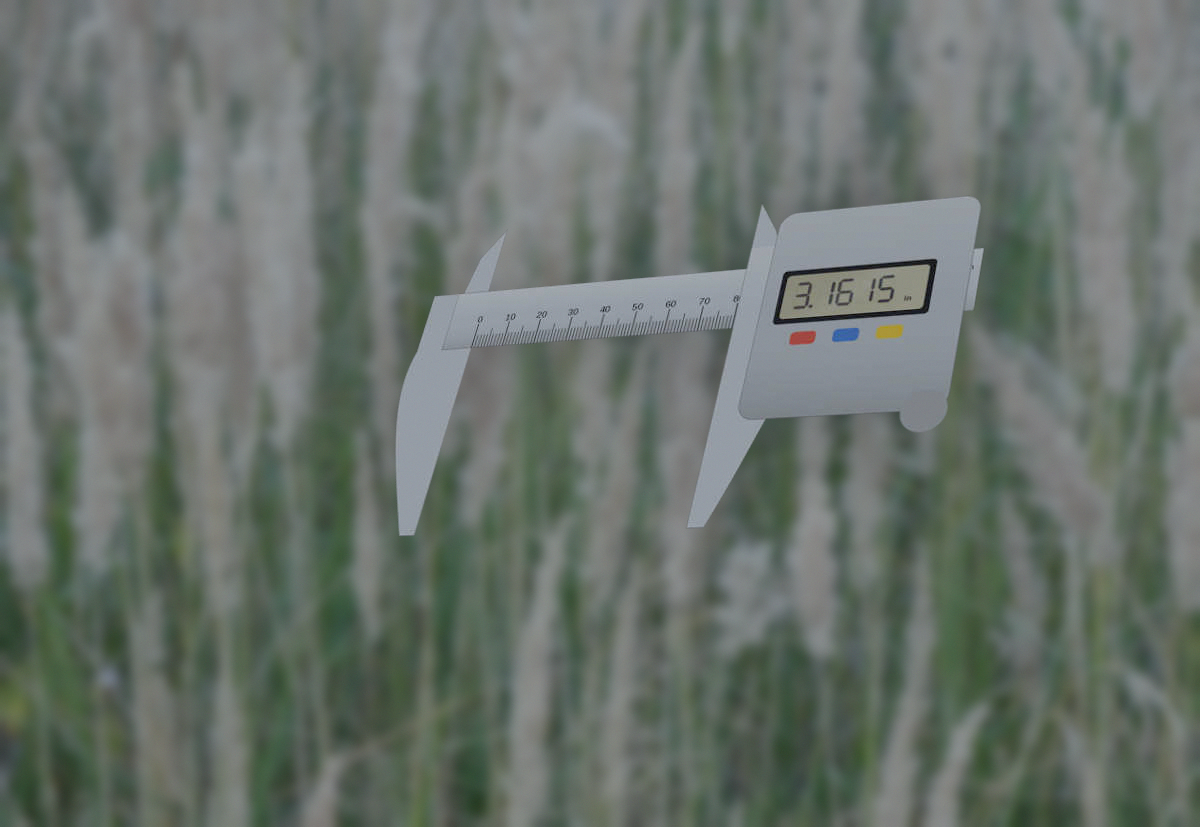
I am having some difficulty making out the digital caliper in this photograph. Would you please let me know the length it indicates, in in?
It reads 3.1615 in
